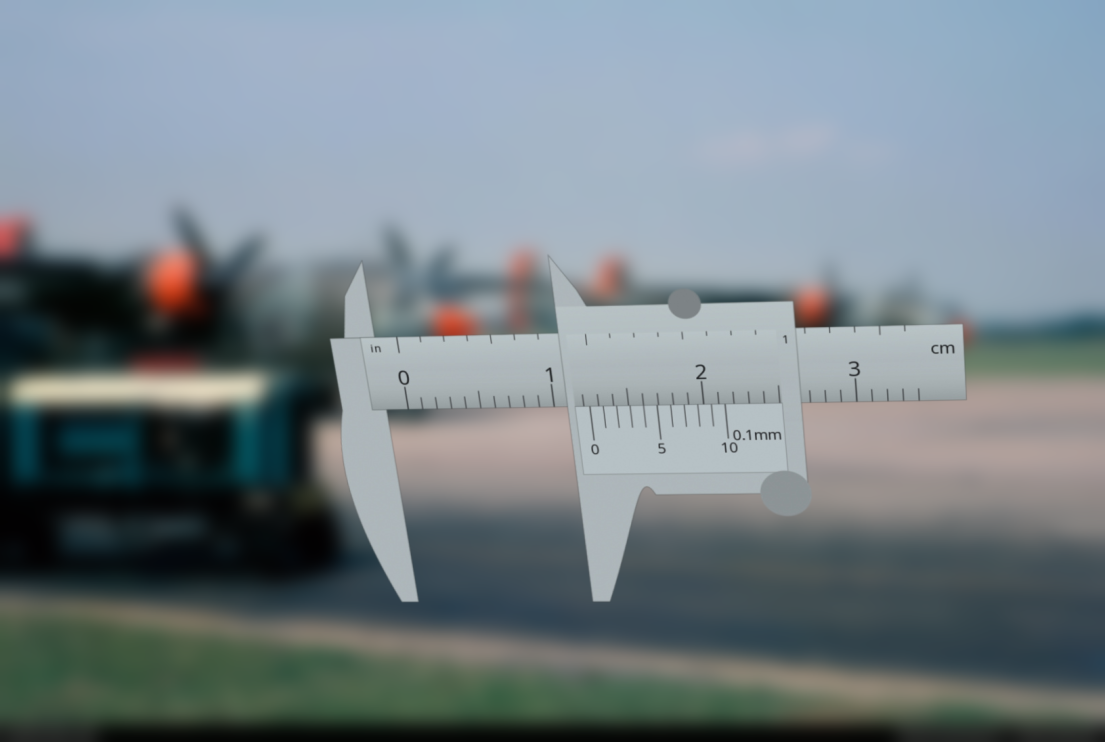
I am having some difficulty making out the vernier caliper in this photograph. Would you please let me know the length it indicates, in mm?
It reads 12.4 mm
